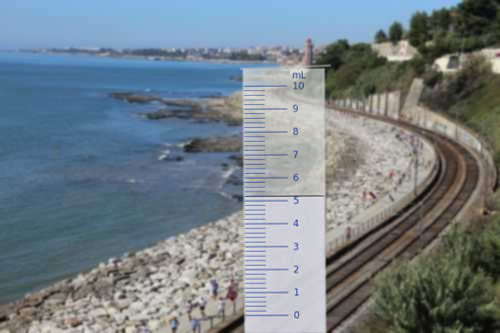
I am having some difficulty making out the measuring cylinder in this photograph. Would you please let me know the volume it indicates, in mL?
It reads 5.2 mL
